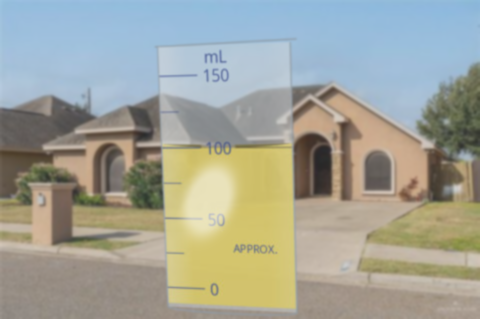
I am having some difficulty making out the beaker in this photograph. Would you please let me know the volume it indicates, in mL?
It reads 100 mL
